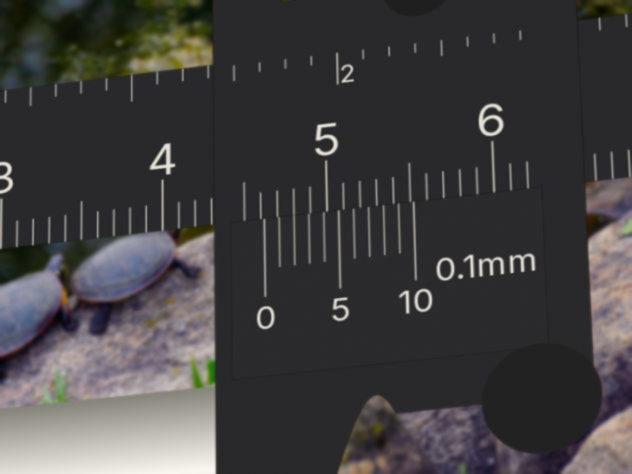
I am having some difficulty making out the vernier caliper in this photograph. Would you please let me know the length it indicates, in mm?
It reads 46.2 mm
